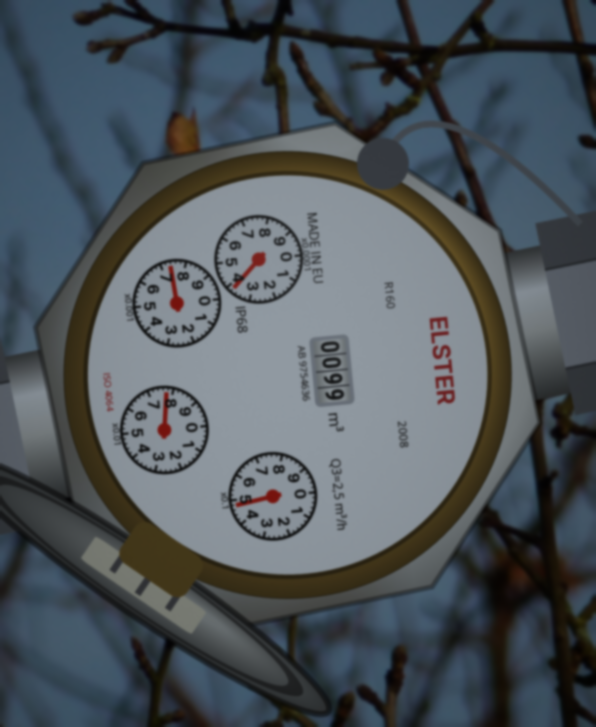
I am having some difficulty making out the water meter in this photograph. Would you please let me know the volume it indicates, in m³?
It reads 99.4773 m³
